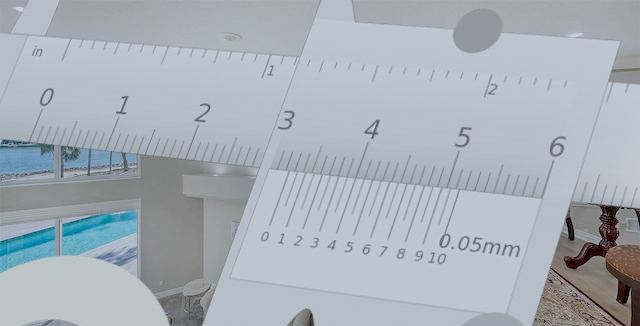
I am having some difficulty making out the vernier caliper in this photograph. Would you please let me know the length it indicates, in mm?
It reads 32.4 mm
